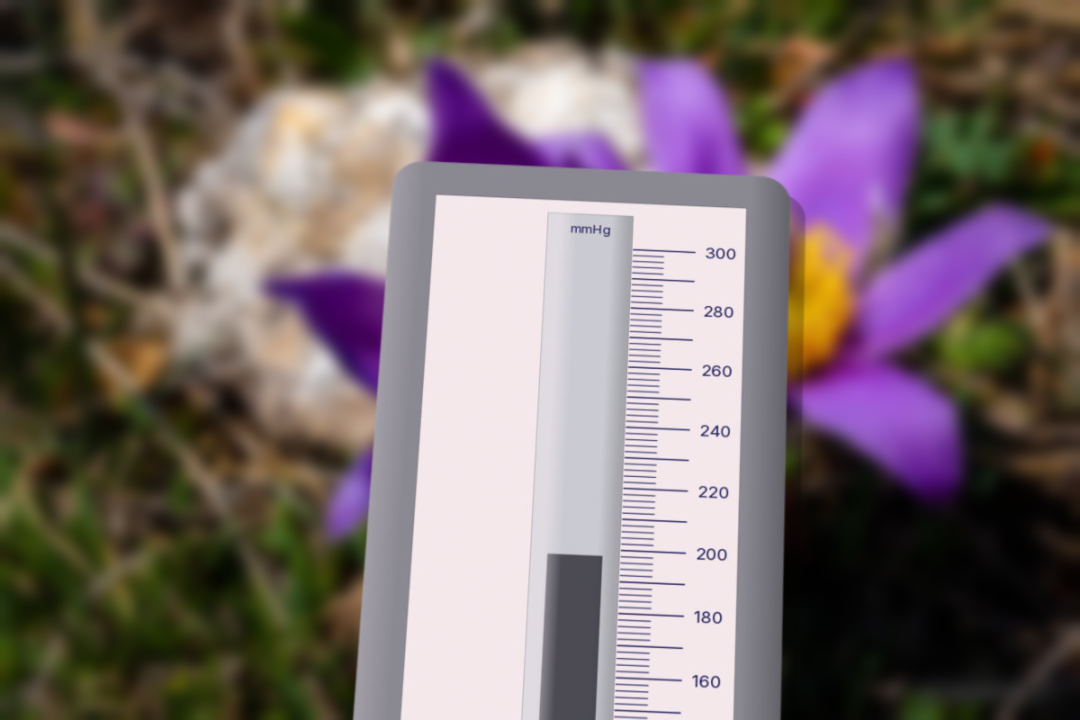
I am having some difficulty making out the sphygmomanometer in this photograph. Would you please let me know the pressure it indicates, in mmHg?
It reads 198 mmHg
